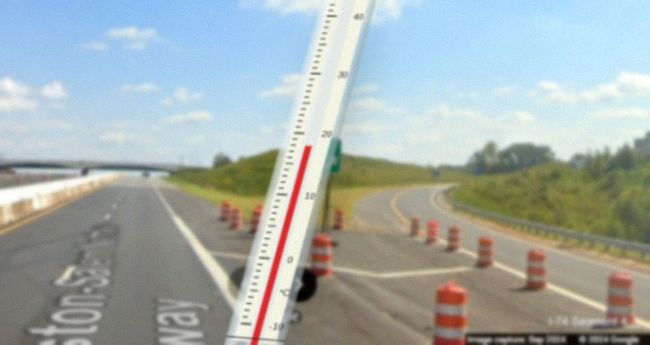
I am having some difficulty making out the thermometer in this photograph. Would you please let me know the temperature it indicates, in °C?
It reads 18 °C
